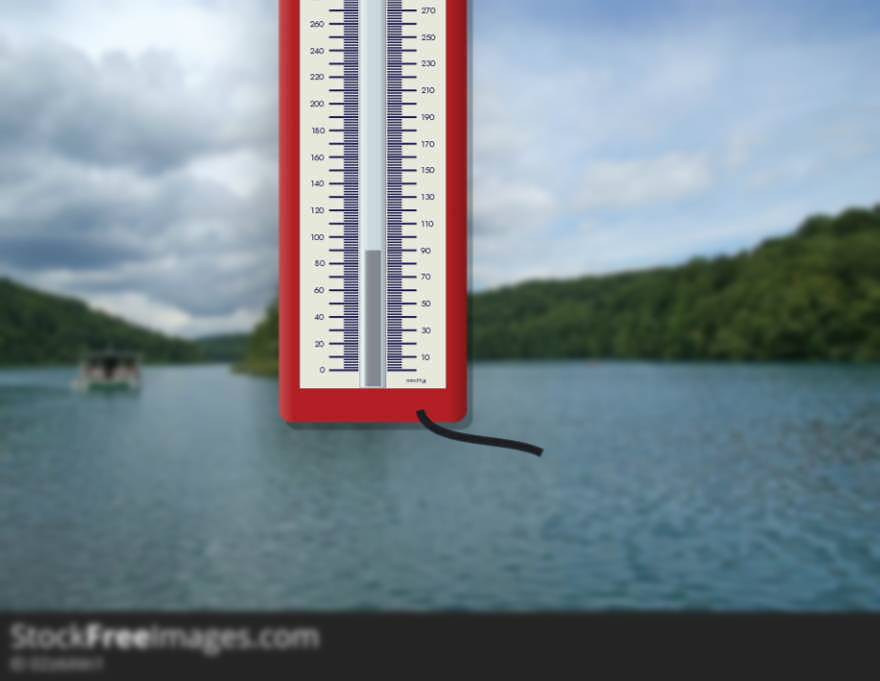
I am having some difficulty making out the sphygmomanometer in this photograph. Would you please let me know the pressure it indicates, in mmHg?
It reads 90 mmHg
